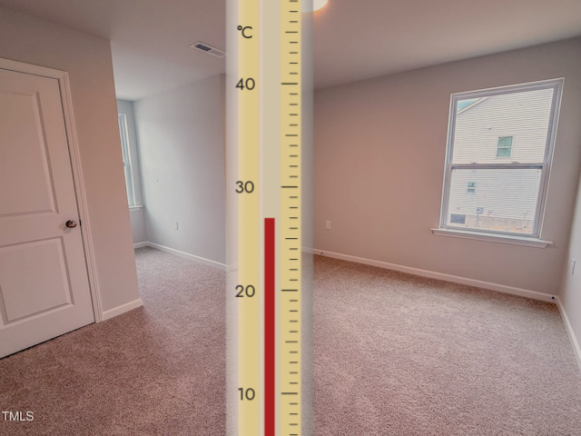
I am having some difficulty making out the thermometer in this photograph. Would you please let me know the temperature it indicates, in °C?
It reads 27 °C
